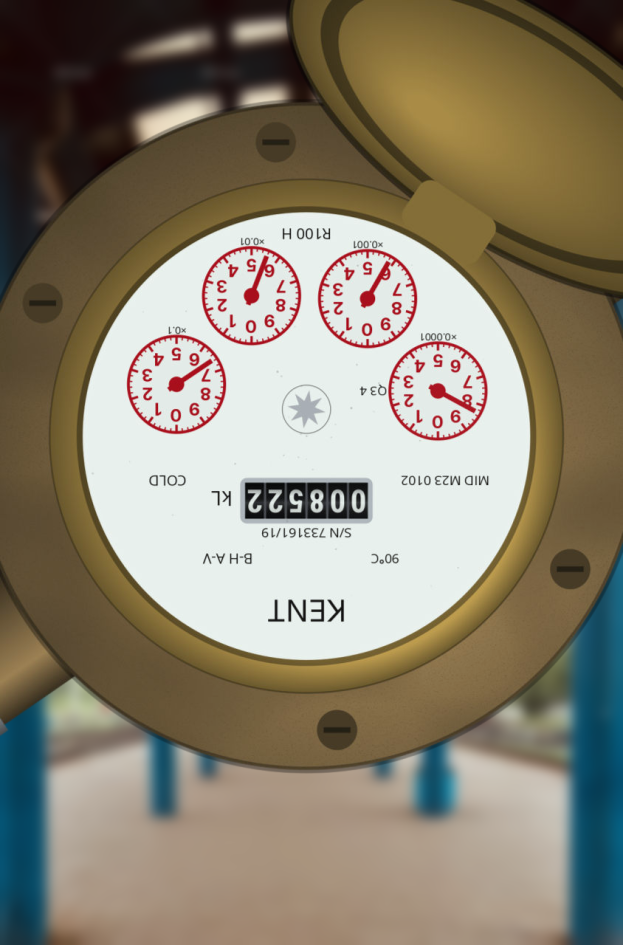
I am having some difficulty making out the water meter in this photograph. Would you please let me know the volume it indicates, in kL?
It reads 8522.6558 kL
